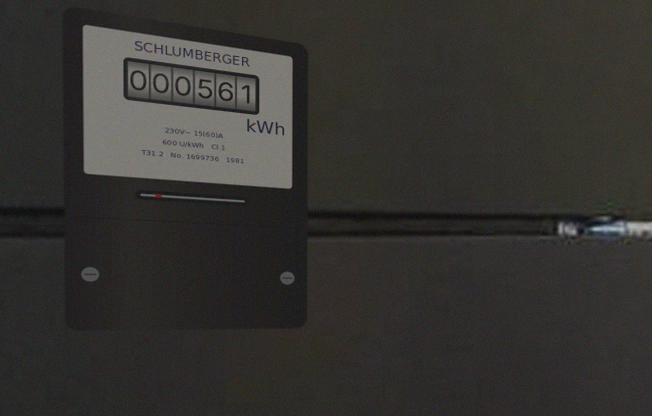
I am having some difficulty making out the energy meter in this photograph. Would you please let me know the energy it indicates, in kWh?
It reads 561 kWh
